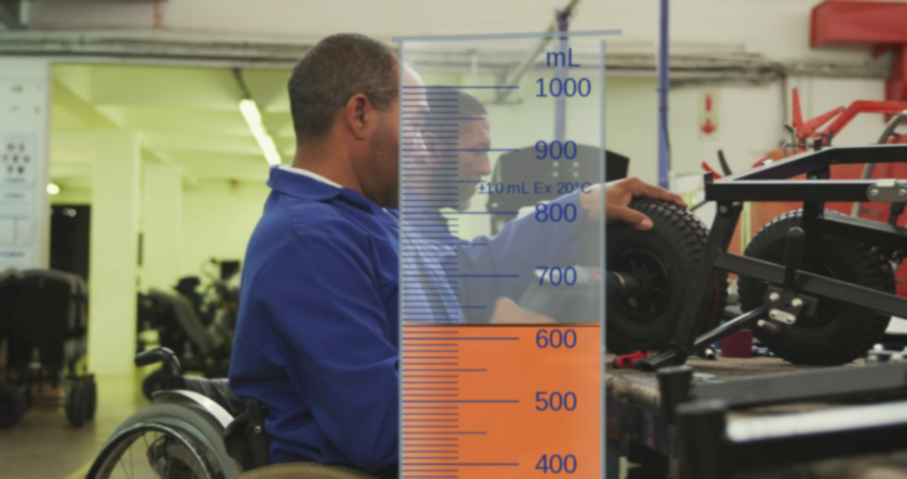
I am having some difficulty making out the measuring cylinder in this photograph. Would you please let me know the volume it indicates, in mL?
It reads 620 mL
